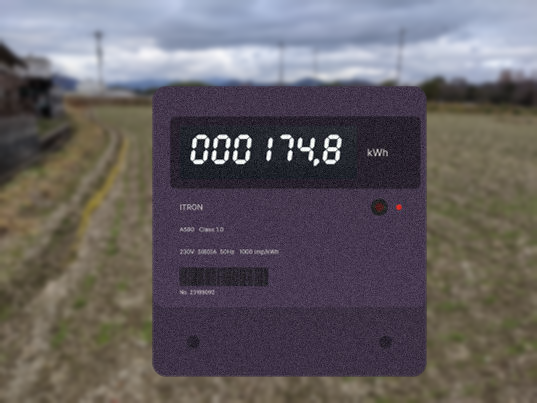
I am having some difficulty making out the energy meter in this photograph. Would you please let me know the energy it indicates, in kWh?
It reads 174.8 kWh
